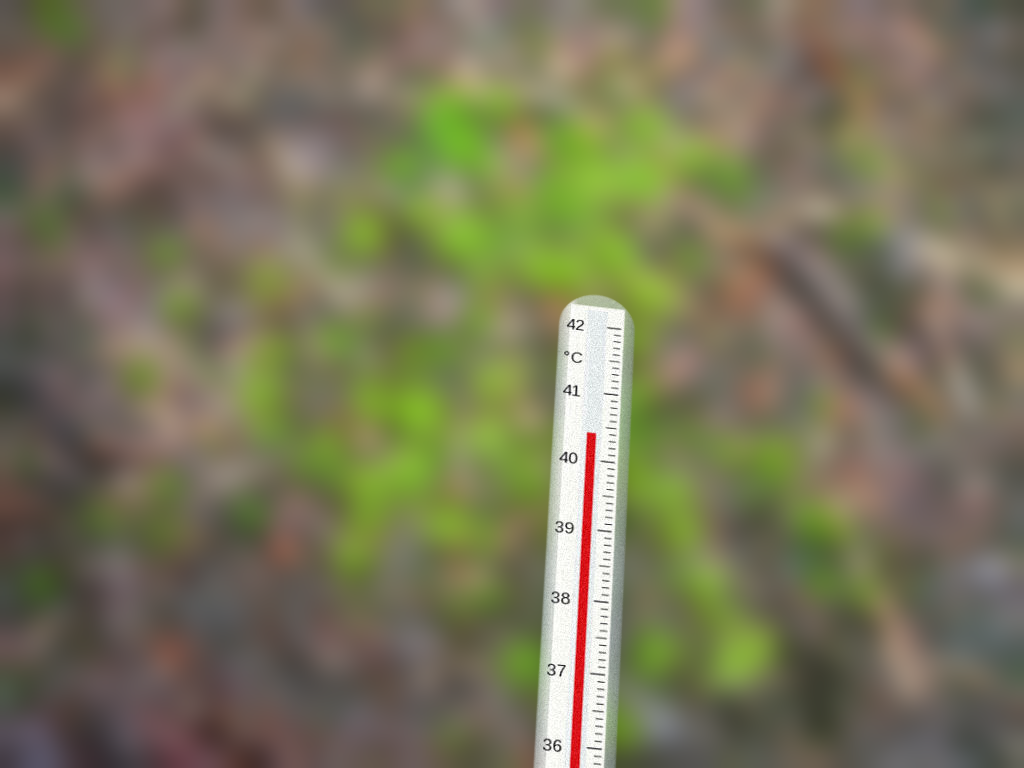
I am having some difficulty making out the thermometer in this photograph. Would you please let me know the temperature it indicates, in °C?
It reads 40.4 °C
